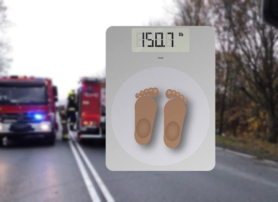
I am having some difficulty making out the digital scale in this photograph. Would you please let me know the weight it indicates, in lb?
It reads 150.7 lb
